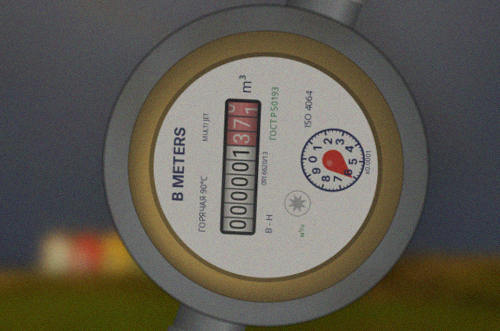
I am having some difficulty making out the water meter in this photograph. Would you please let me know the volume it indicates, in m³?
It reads 1.3706 m³
